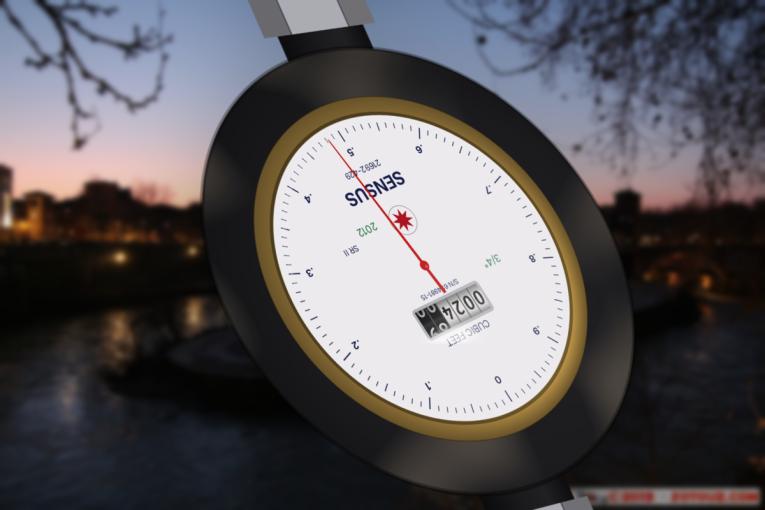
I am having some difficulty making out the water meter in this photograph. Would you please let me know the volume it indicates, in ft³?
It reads 2489.48 ft³
